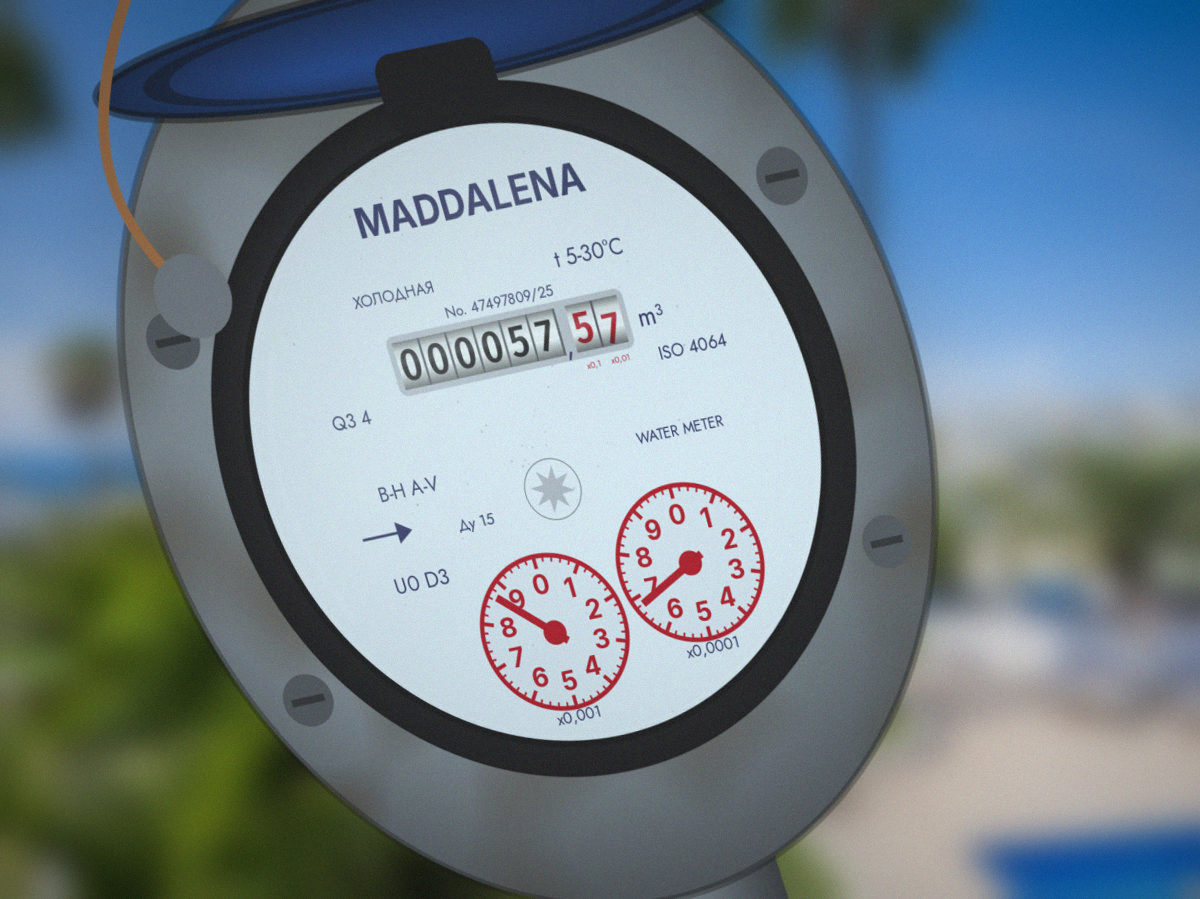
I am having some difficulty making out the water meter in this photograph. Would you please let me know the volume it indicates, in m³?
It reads 57.5686 m³
